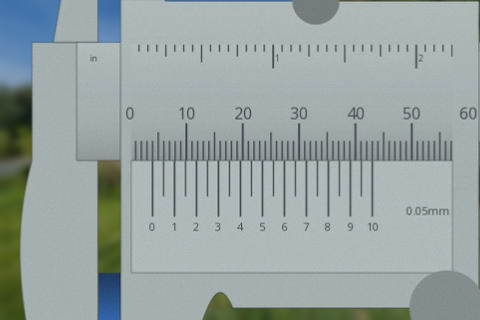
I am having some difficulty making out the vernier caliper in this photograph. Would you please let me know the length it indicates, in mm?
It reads 4.0 mm
